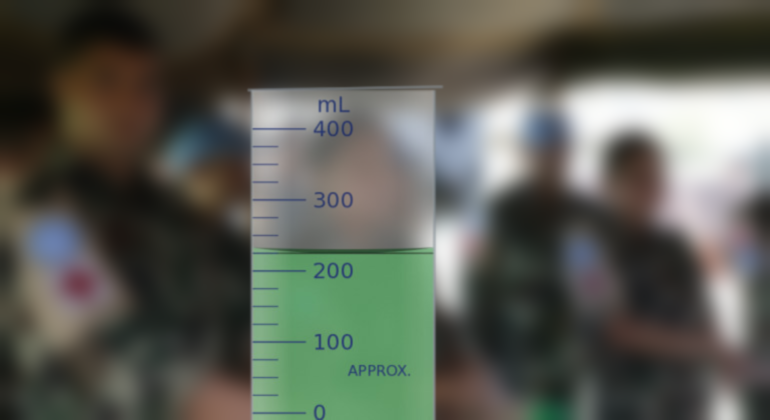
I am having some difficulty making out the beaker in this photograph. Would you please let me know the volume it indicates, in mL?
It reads 225 mL
